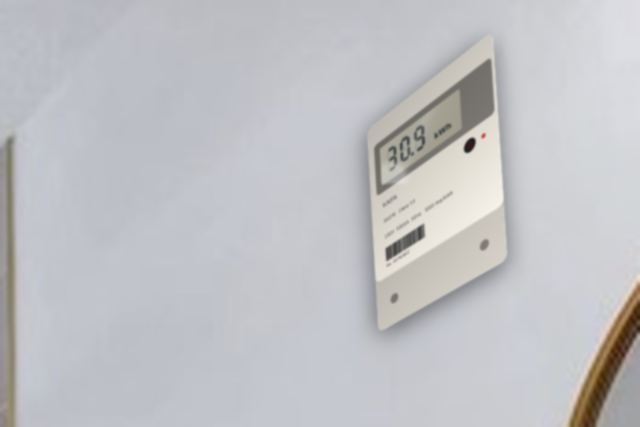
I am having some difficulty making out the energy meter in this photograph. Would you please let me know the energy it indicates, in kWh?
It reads 30.9 kWh
